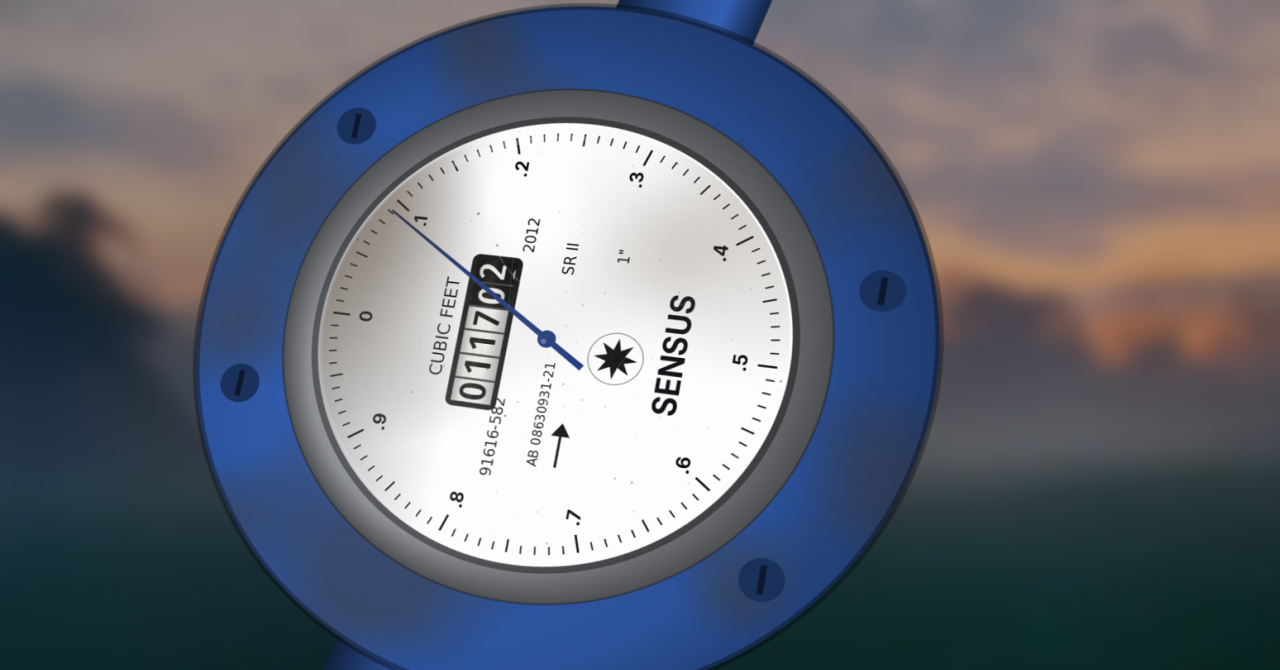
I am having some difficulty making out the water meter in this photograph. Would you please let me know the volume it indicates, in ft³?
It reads 11702.09 ft³
